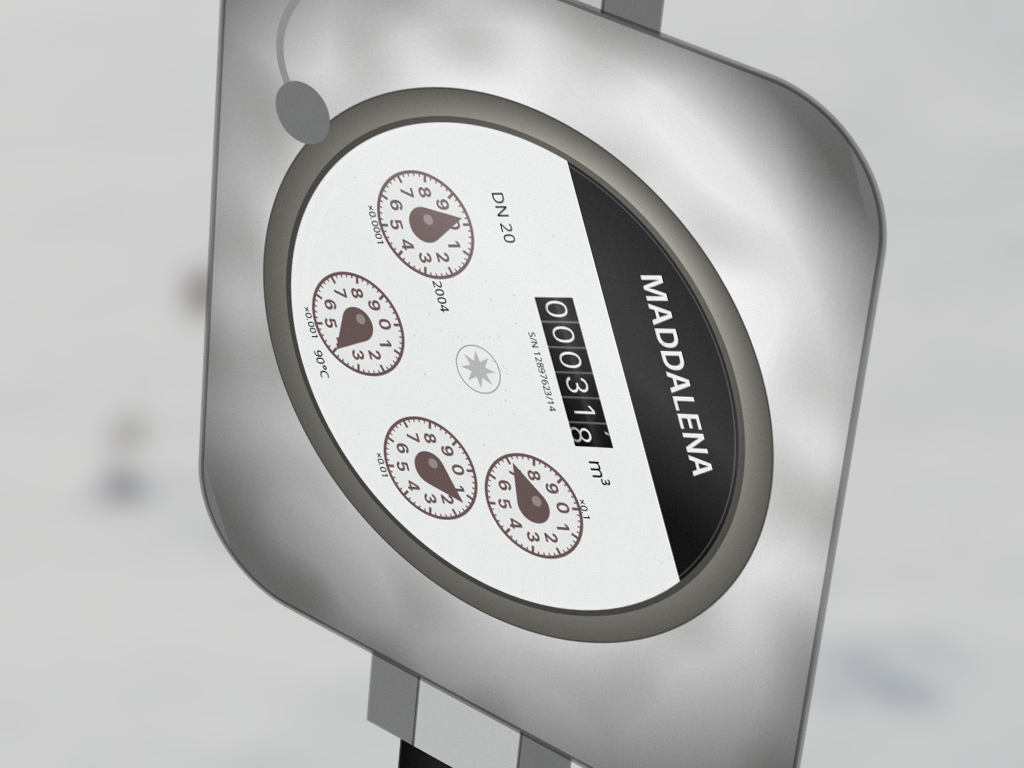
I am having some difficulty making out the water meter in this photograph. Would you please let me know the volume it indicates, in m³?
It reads 317.7139 m³
